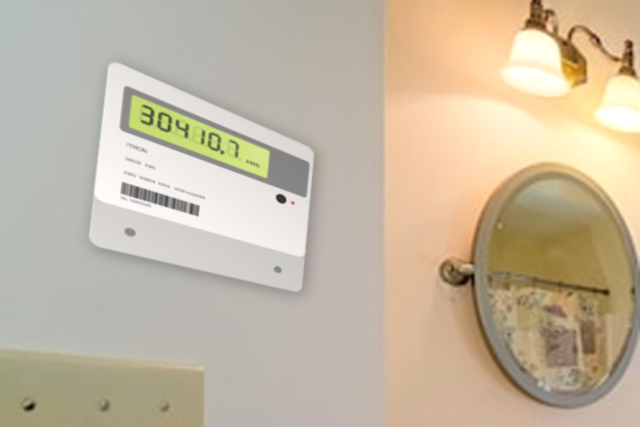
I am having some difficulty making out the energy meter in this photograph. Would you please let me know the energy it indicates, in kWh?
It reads 30410.7 kWh
